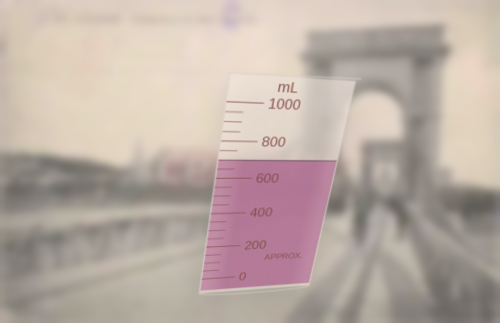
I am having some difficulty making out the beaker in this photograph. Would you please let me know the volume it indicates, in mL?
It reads 700 mL
